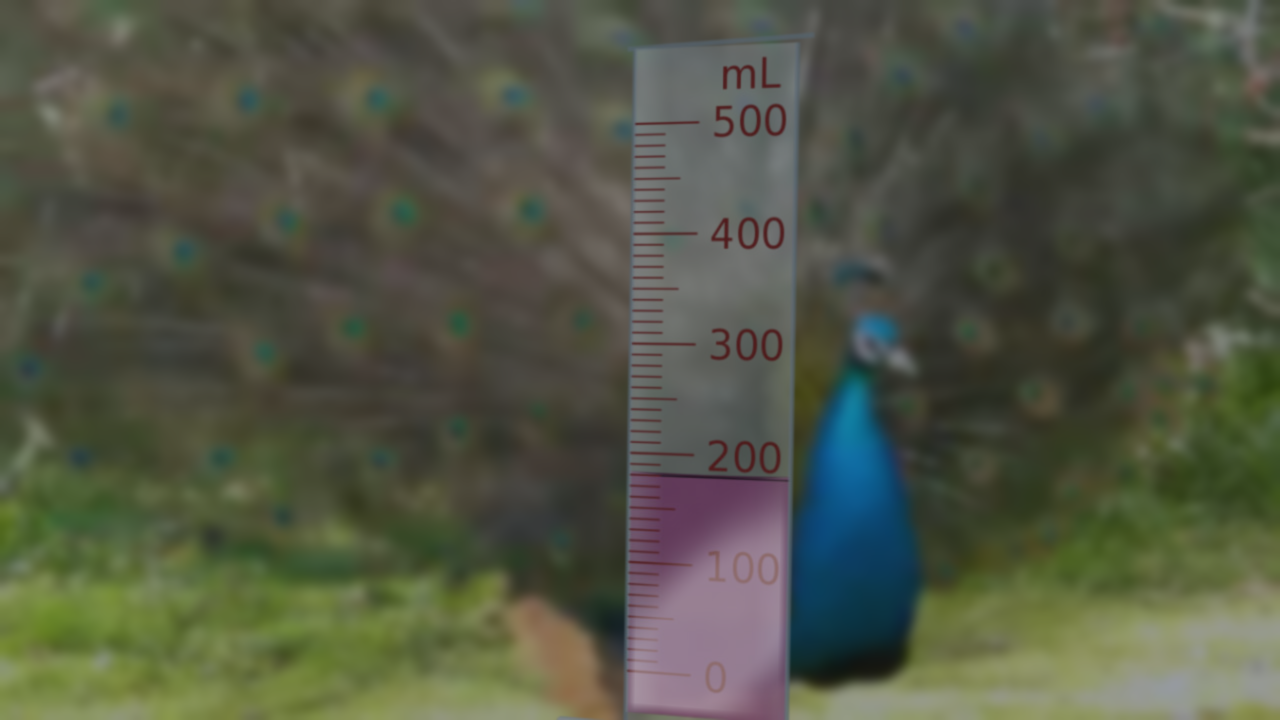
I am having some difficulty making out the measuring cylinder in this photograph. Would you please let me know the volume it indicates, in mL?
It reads 180 mL
